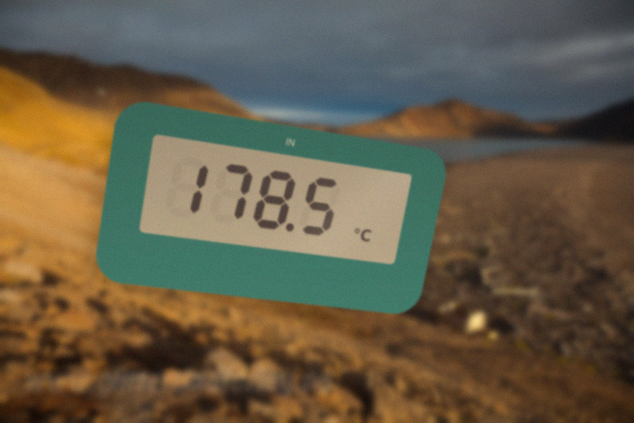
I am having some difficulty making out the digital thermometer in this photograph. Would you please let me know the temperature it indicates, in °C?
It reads 178.5 °C
